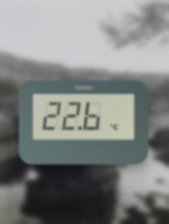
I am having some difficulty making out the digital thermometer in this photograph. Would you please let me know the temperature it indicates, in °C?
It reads 22.6 °C
